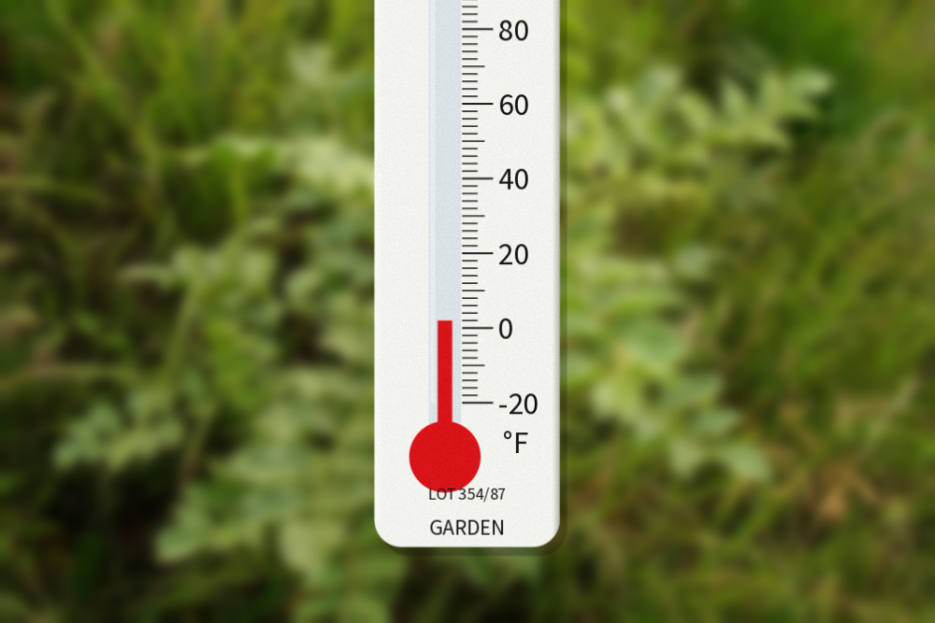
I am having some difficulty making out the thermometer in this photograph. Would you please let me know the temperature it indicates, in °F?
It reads 2 °F
